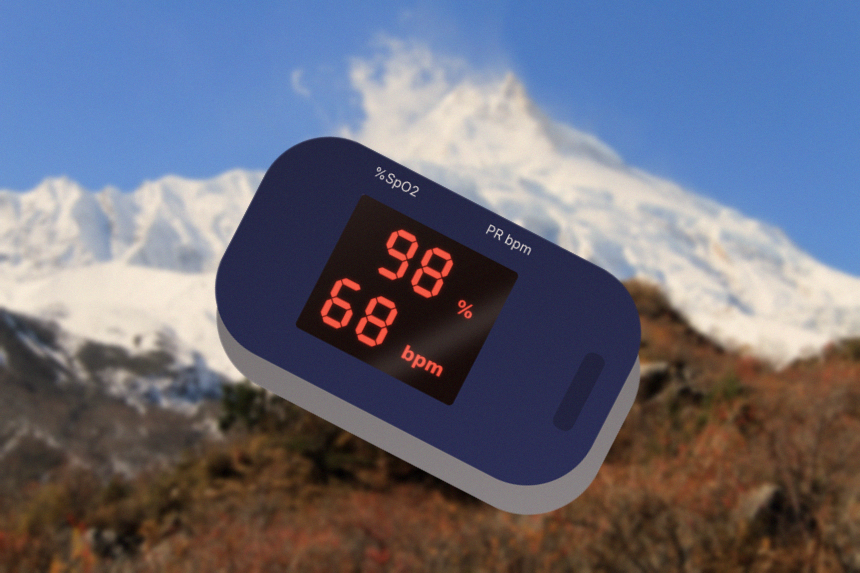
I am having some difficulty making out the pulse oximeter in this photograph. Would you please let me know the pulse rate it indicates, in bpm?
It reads 68 bpm
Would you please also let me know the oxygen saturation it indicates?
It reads 98 %
